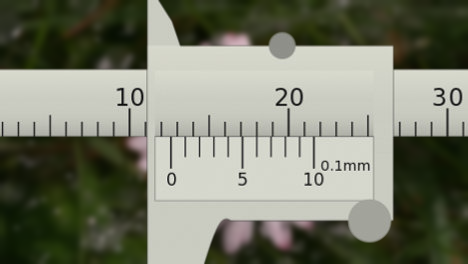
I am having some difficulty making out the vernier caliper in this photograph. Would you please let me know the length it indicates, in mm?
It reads 12.6 mm
